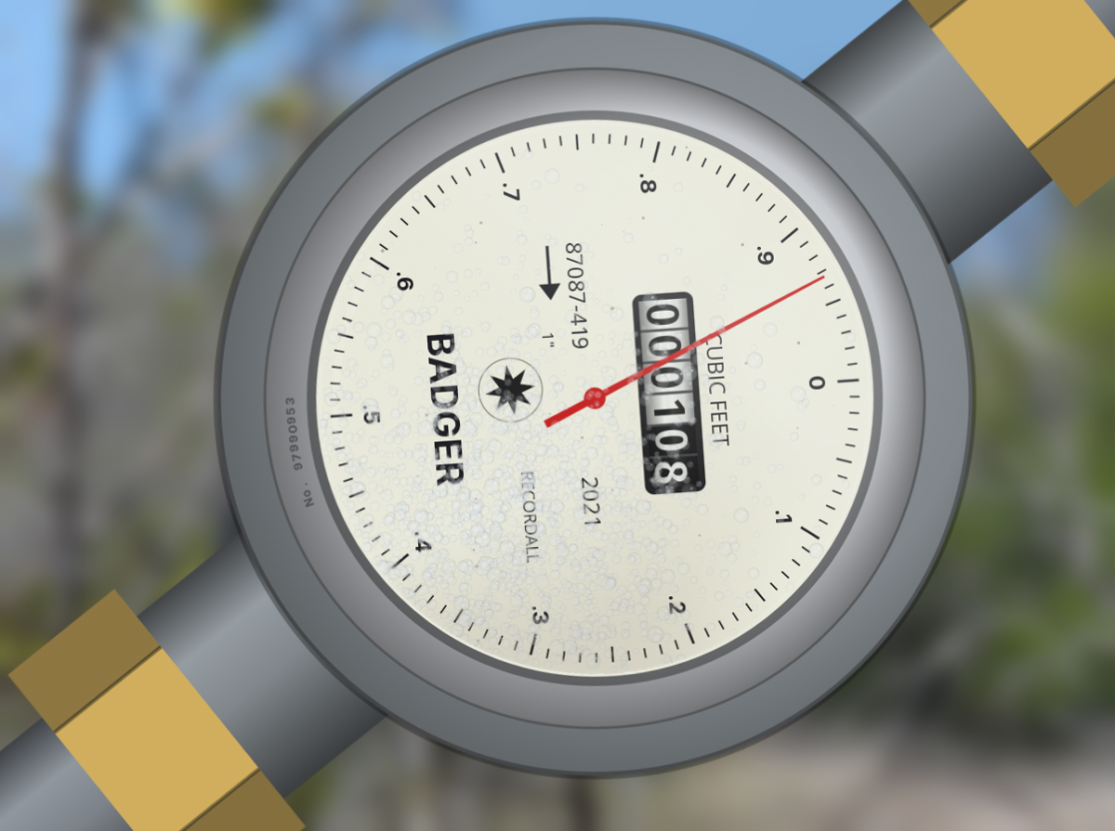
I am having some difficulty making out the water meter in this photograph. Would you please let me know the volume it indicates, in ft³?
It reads 107.93 ft³
